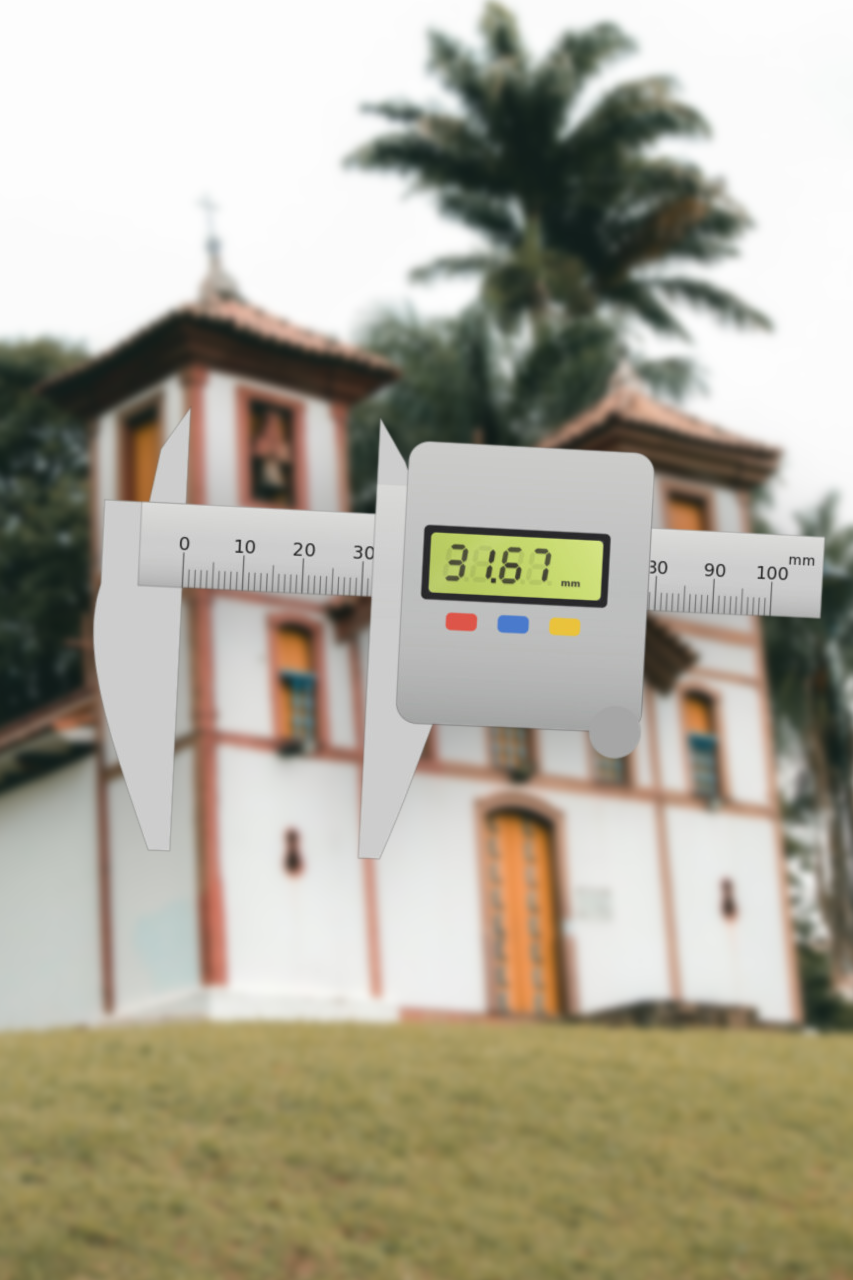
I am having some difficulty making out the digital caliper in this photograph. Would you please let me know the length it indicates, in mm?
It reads 31.67 mm
